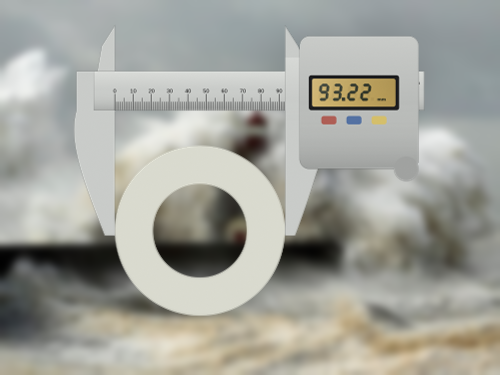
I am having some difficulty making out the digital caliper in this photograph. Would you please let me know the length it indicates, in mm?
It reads 93.22 mm
